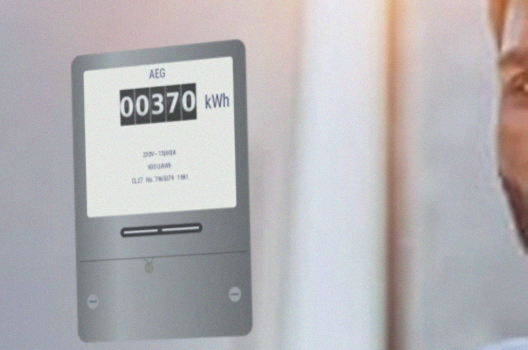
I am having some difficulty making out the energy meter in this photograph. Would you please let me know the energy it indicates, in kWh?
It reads 370 kWh
